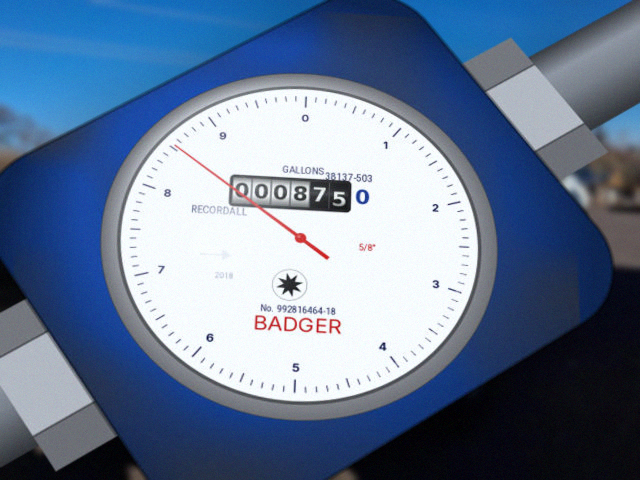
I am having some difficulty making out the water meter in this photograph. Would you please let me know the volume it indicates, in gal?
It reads 8748.5 gal
